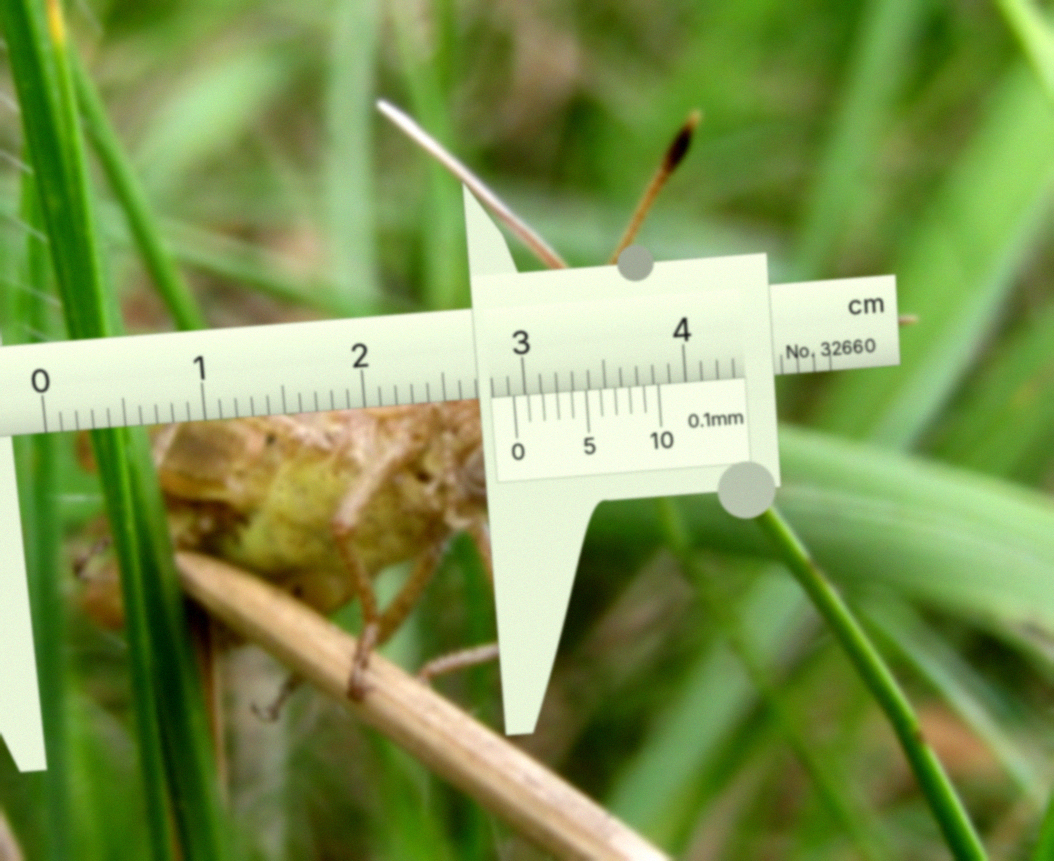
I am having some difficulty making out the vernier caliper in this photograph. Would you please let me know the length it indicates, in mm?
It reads 29.3 mm
